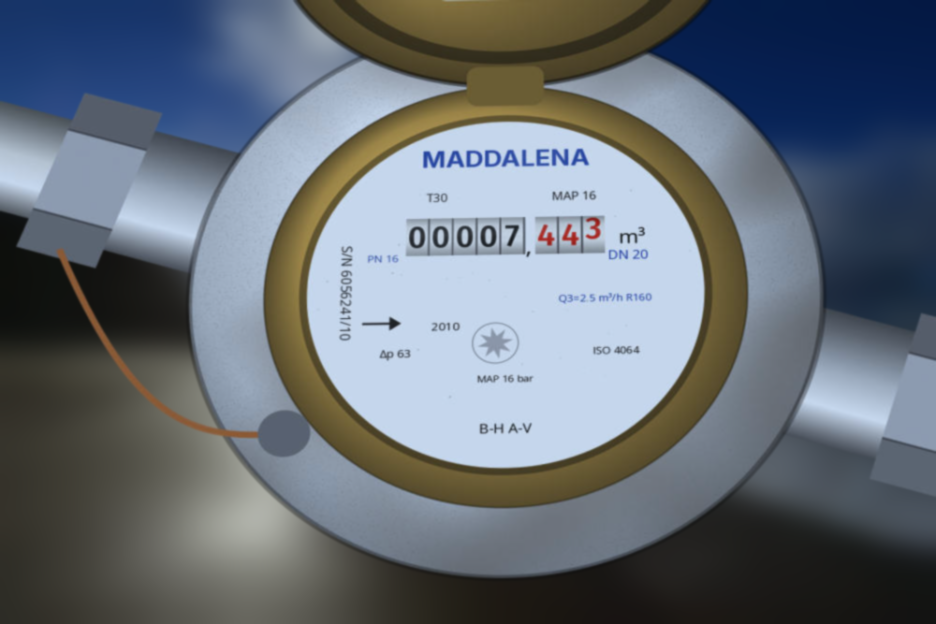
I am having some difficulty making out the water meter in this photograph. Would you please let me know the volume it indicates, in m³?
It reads 7.443 m³
